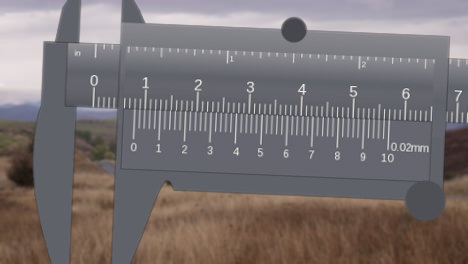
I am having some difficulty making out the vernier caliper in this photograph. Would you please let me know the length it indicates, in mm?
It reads 8.0 mm
